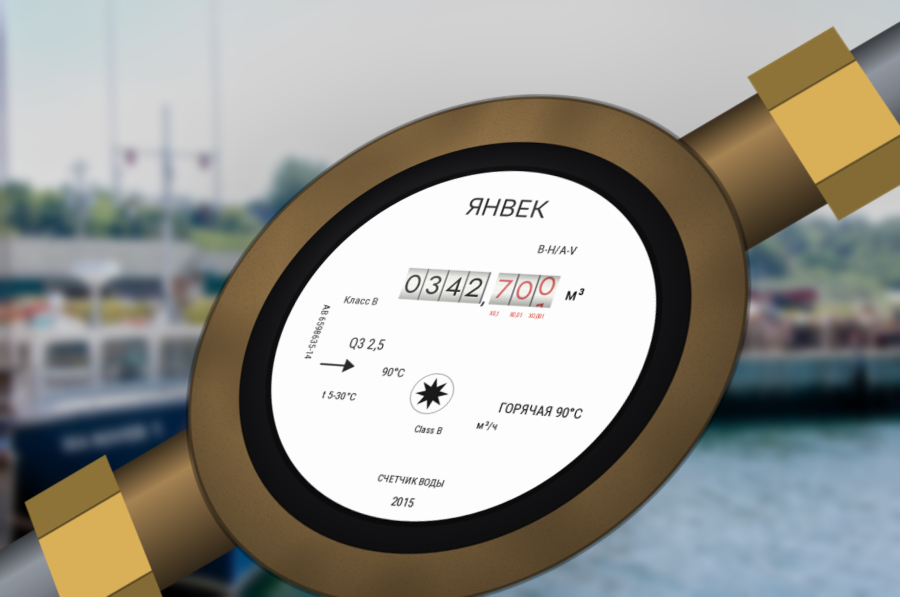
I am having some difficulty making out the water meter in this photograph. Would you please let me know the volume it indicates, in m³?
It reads 342.700 m³
